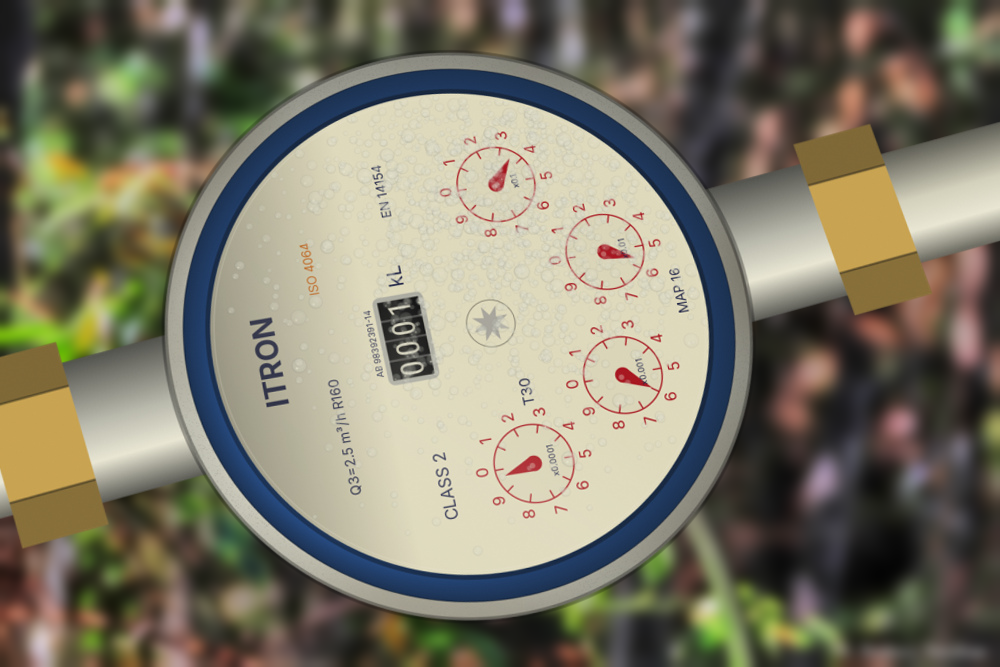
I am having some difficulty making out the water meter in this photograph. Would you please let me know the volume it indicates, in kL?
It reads 1.3559 kL
